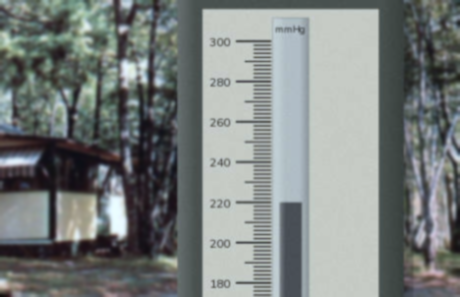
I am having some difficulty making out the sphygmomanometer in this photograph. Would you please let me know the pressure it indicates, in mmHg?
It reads 220 mmHg
